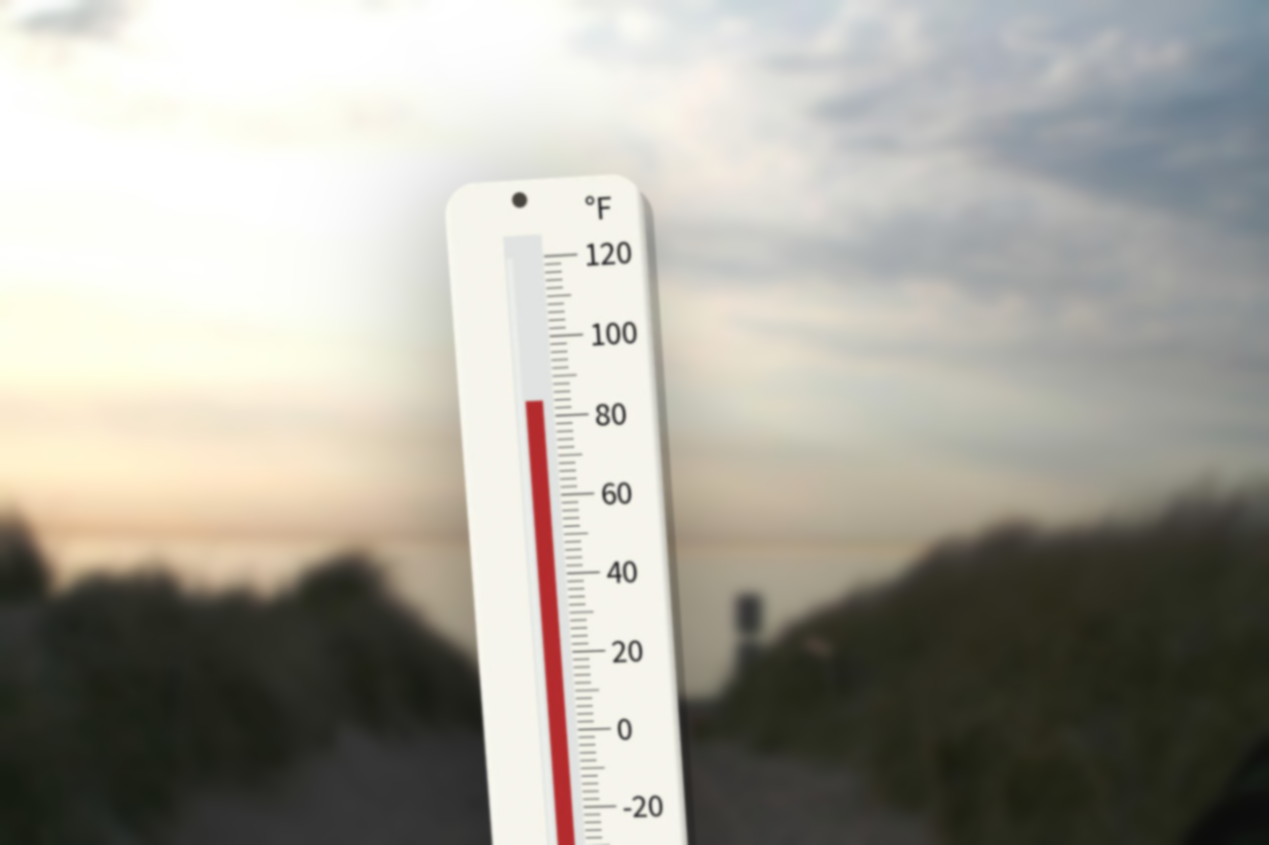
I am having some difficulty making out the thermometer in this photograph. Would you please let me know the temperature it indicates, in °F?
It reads 84 °F
